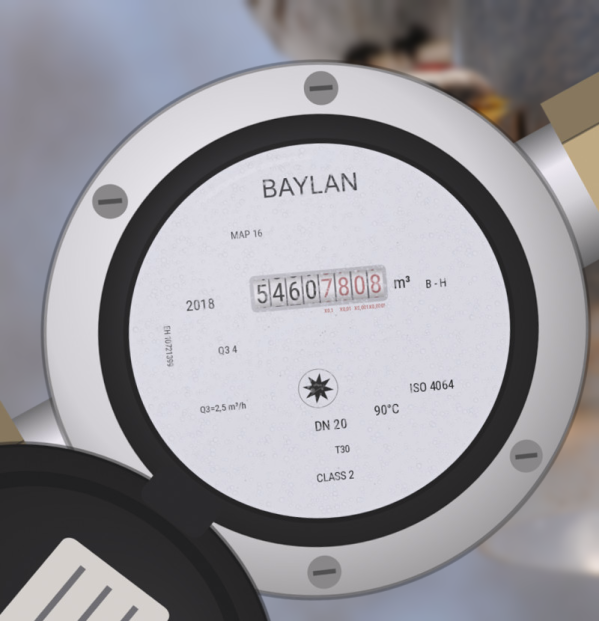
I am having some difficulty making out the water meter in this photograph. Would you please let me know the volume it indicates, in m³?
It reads 5460.7808 m³
